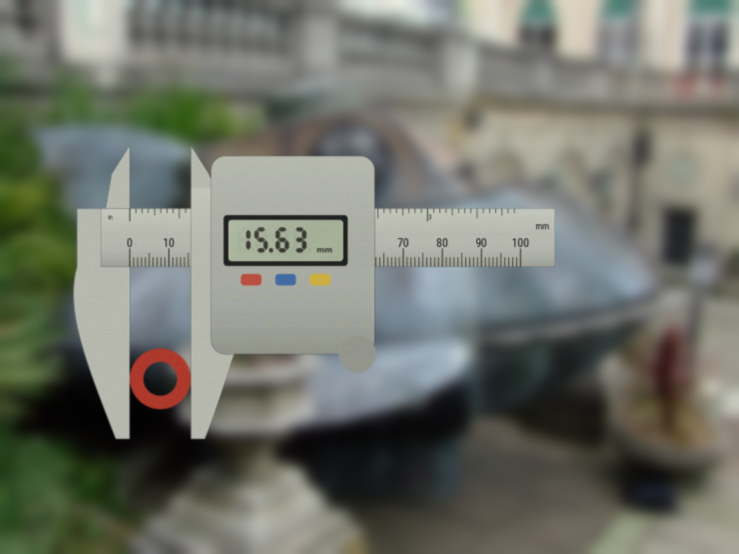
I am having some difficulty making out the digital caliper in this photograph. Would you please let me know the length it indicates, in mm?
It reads 15.63 mm
